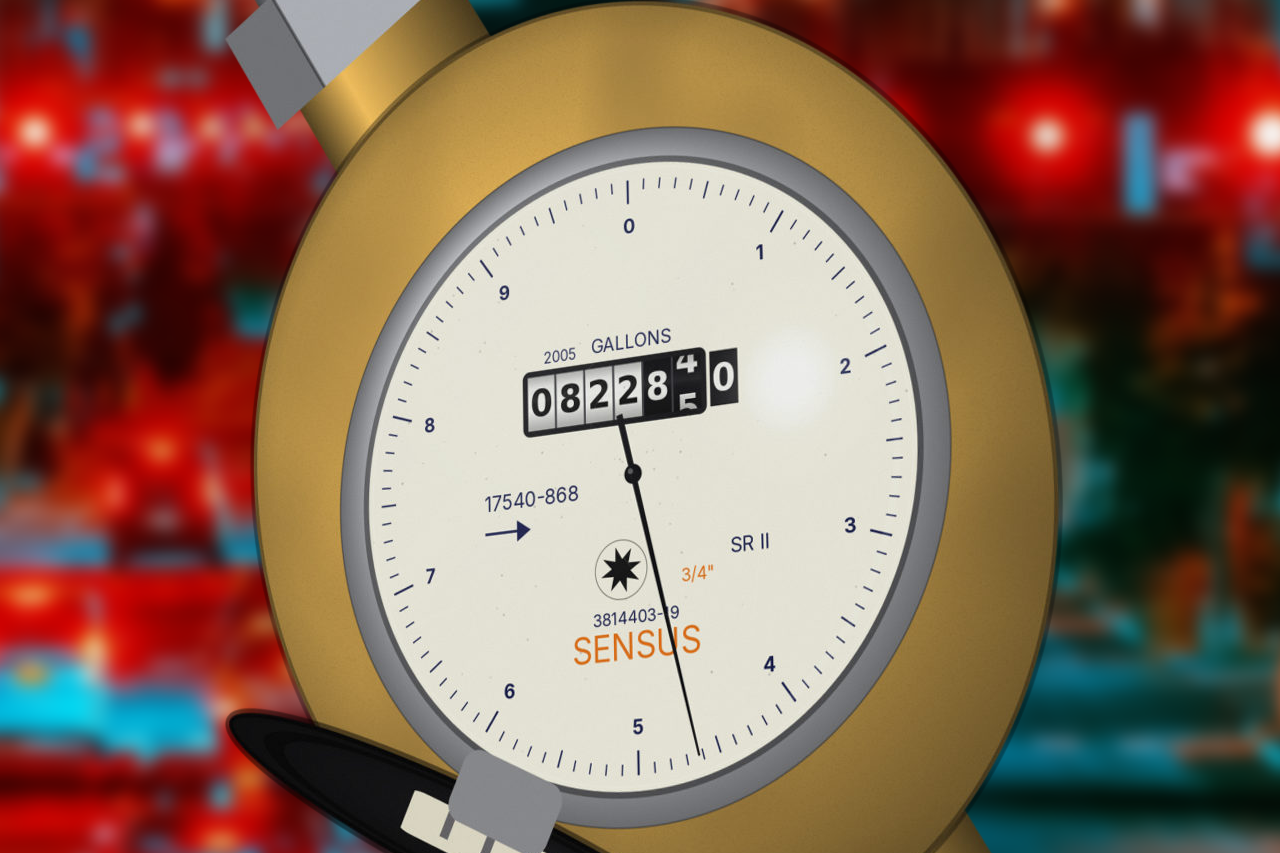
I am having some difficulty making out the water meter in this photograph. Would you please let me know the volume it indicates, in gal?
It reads 822844.6 gal
